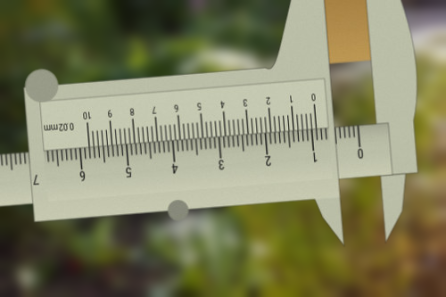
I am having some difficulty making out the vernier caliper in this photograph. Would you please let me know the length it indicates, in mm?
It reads 9.0 mm
